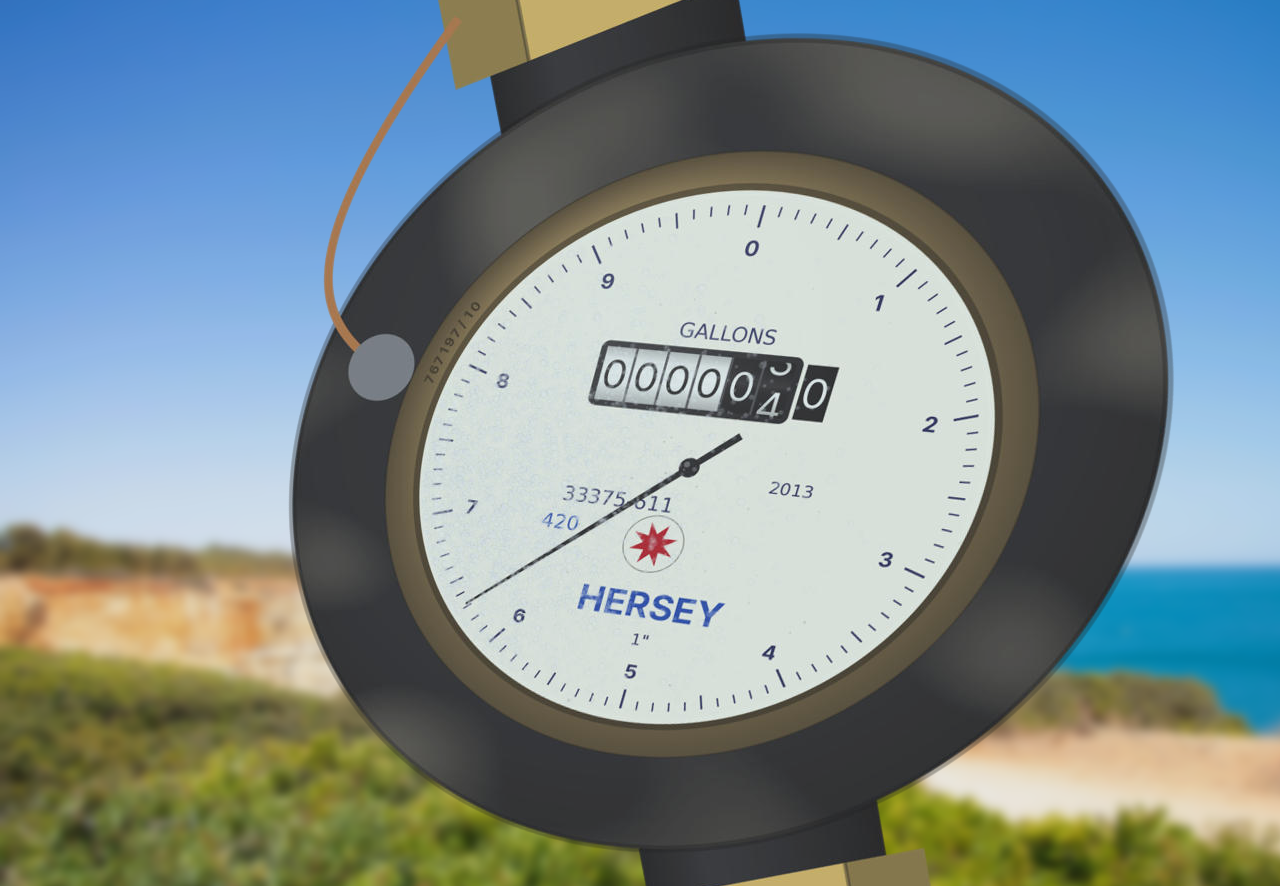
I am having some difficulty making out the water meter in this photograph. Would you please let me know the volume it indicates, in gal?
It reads 36.3 gal
